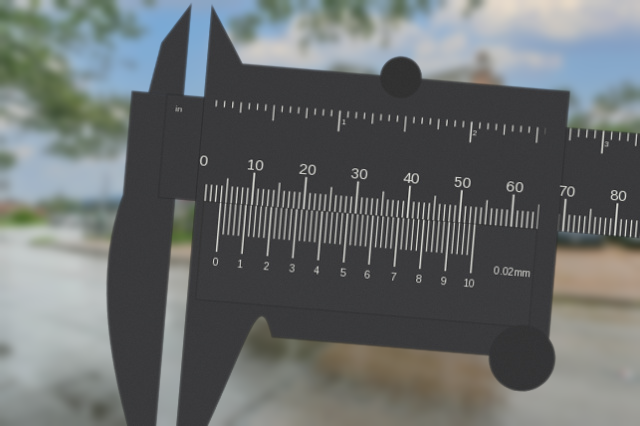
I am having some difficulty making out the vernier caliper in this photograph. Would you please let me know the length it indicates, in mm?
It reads 4.0 mm
